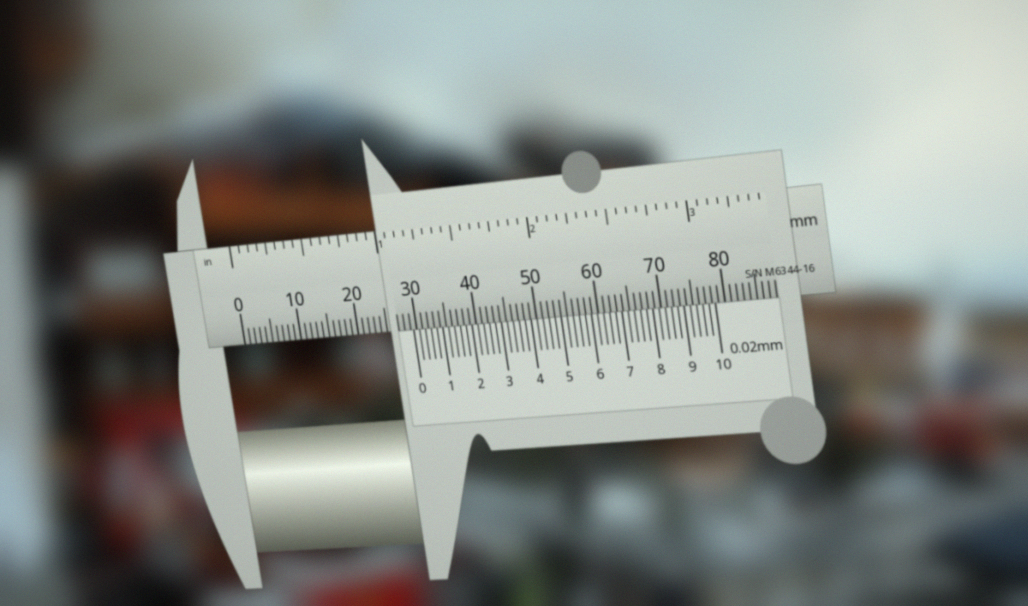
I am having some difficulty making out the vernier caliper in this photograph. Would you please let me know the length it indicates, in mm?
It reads 29.5 mm
